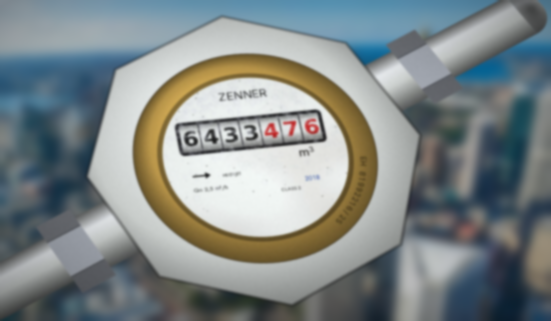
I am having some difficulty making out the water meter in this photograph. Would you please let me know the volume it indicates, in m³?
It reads 6433.476 m³
